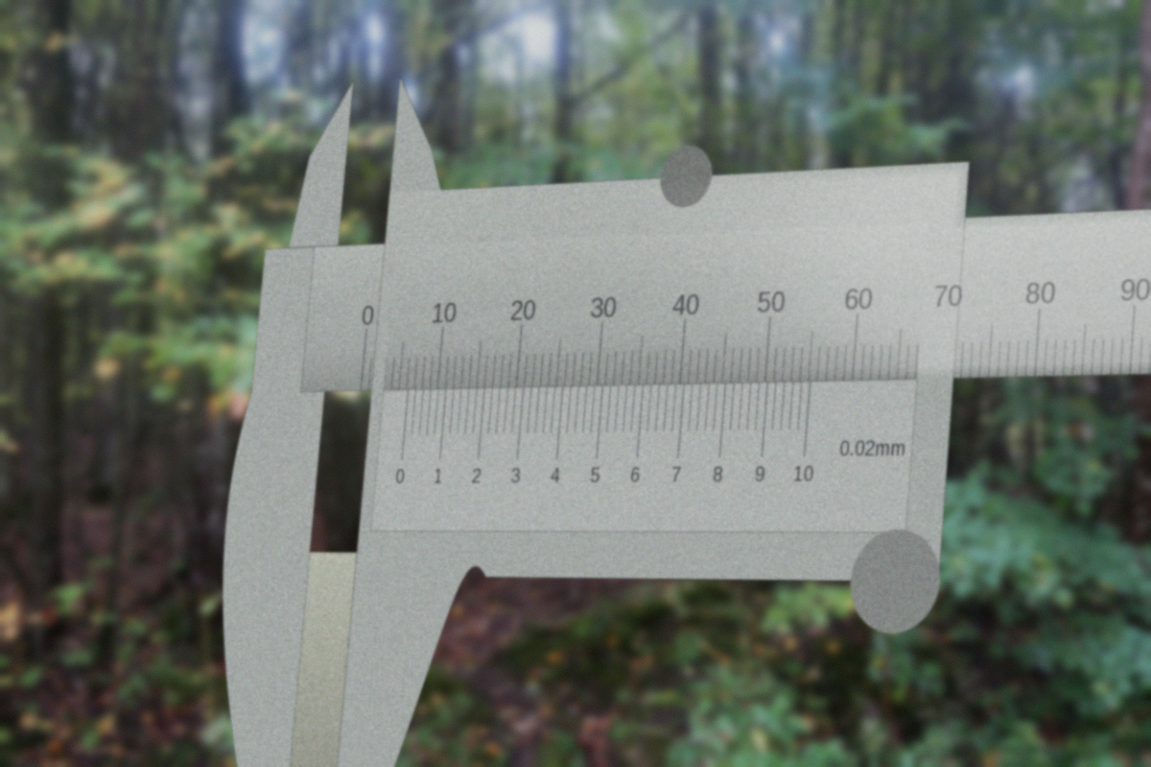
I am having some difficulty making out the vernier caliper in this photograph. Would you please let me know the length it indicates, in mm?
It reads 6.2 mm
